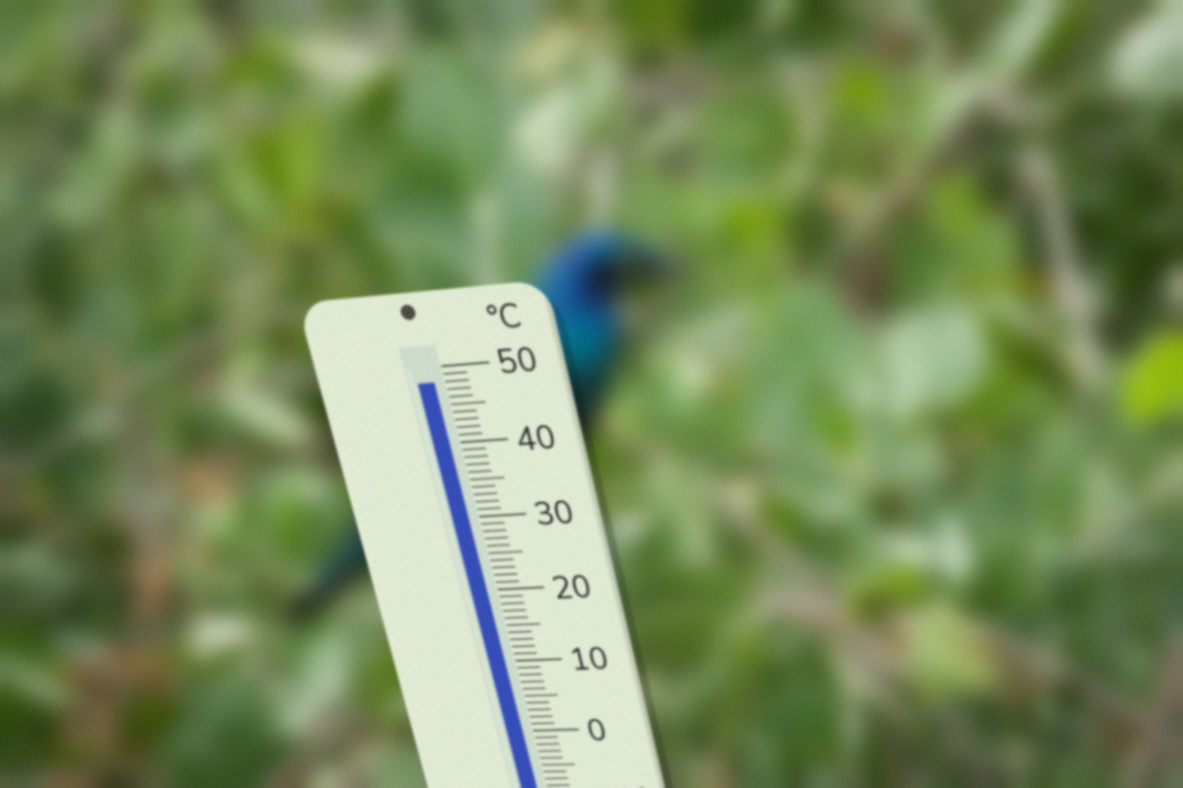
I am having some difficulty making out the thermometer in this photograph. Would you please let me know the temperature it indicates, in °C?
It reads 48 °C
